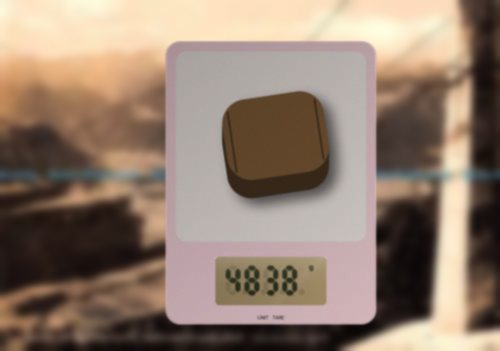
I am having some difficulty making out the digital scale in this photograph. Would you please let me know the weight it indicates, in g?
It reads 4838 g
